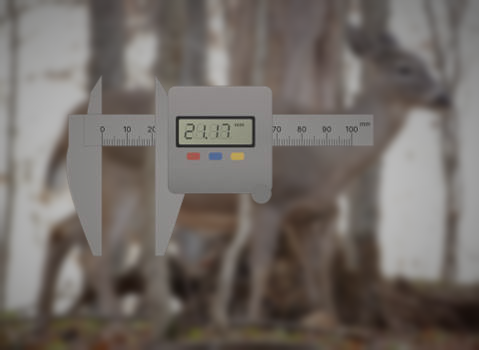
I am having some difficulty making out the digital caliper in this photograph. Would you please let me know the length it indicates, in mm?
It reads 21.17 mm
